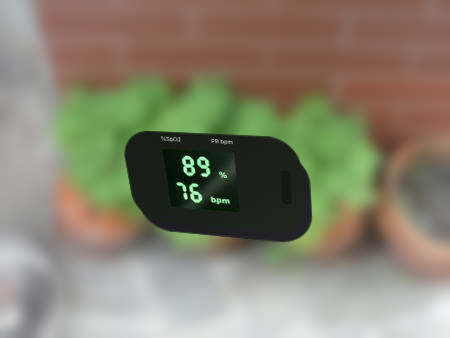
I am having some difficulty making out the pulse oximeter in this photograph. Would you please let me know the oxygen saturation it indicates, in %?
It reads 89 %
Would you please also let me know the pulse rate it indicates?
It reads 76 bpm
